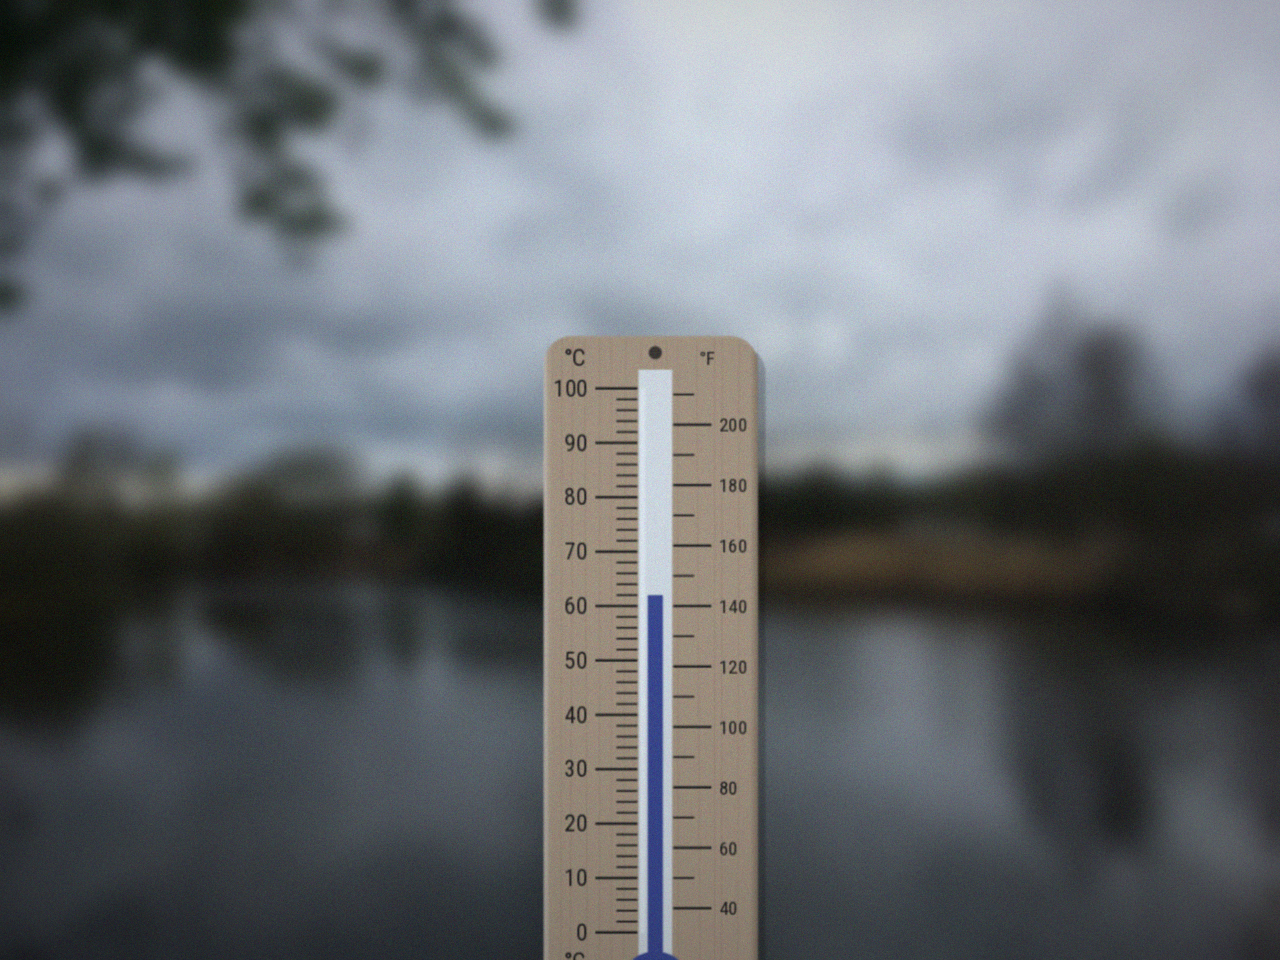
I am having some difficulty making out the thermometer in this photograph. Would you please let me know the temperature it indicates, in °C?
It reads 62 °C
